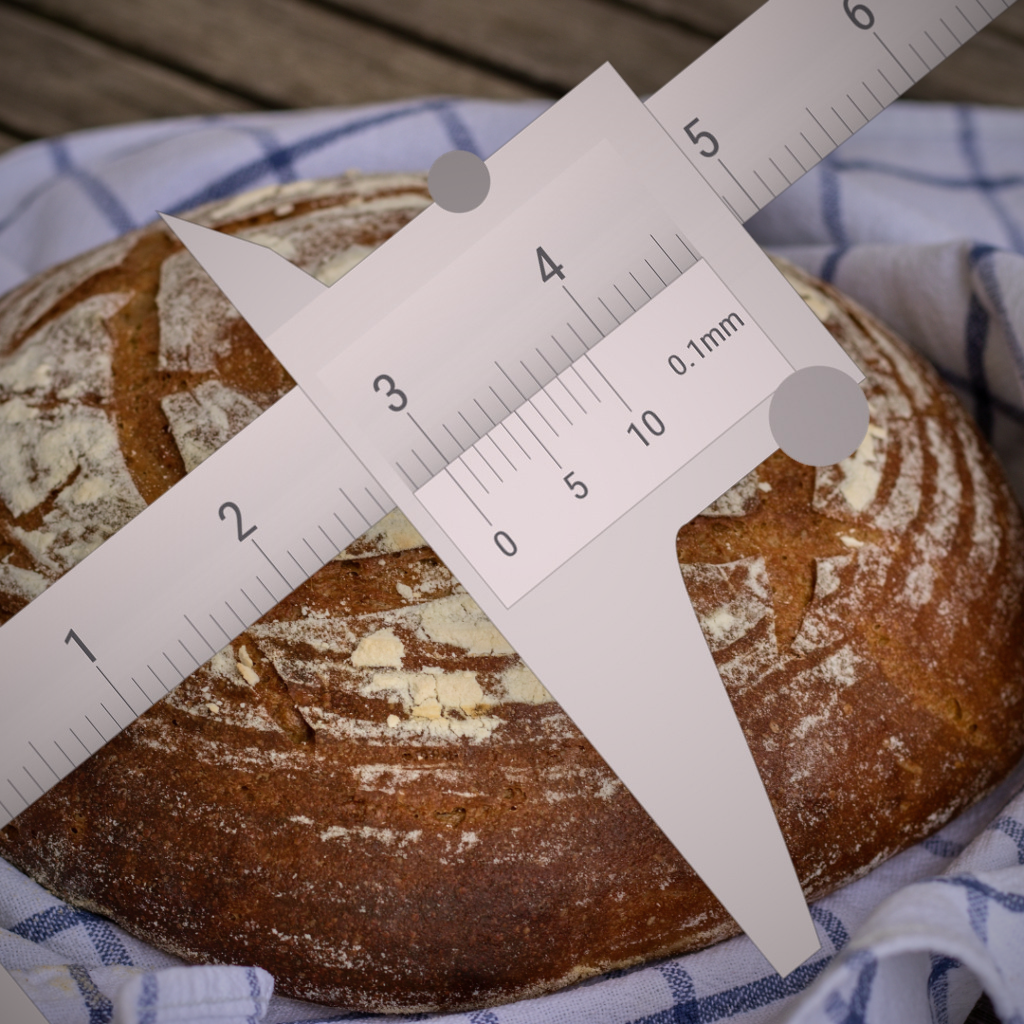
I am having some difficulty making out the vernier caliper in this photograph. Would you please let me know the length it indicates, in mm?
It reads 29.7 mm
